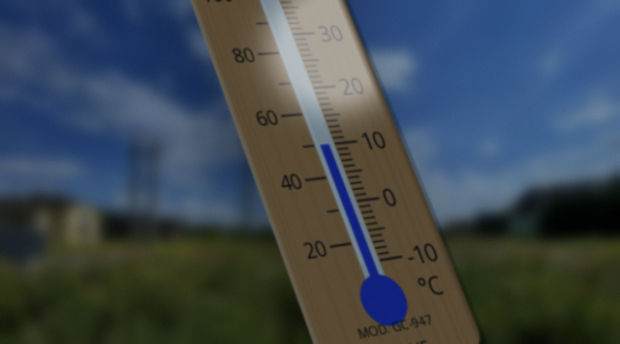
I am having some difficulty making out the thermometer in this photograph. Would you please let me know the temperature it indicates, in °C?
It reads 10 °C
